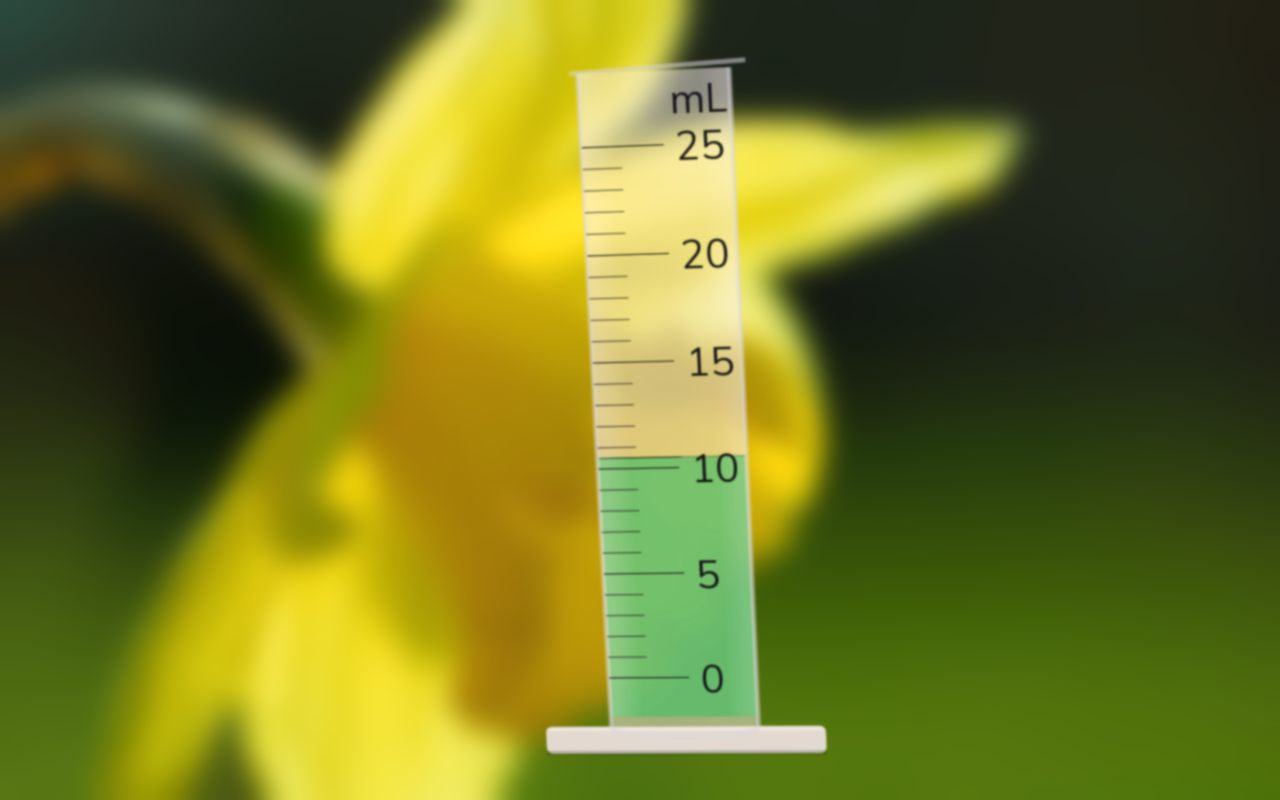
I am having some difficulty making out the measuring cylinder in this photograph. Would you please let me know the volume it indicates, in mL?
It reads 10.5 mL
